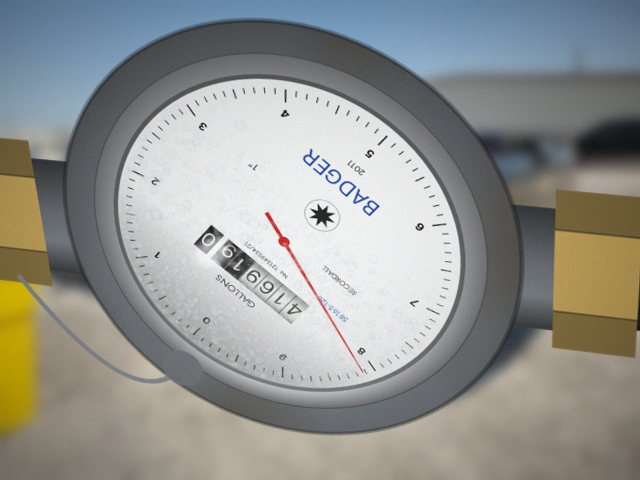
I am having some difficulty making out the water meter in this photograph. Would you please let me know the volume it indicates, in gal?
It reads 4169188.1 gal
